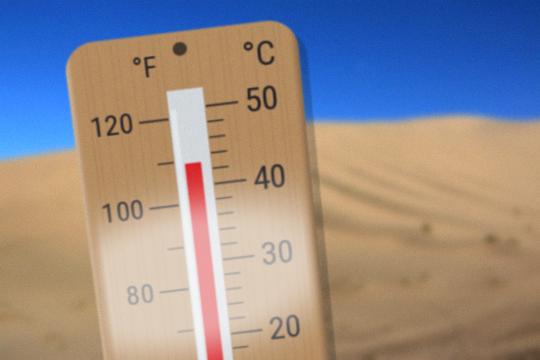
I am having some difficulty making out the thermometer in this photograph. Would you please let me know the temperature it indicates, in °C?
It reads 43 °C
